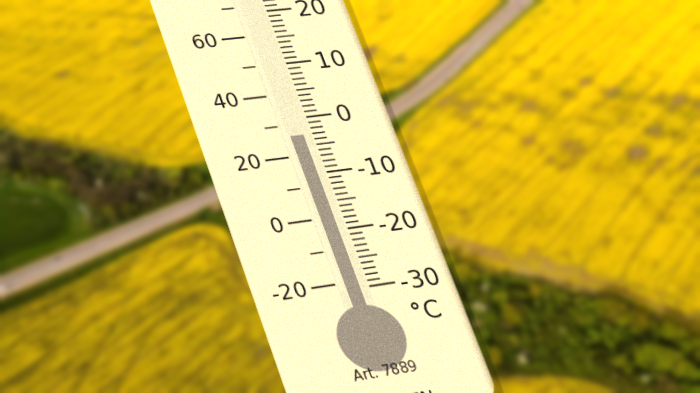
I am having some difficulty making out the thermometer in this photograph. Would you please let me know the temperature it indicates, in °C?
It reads -3 °C
